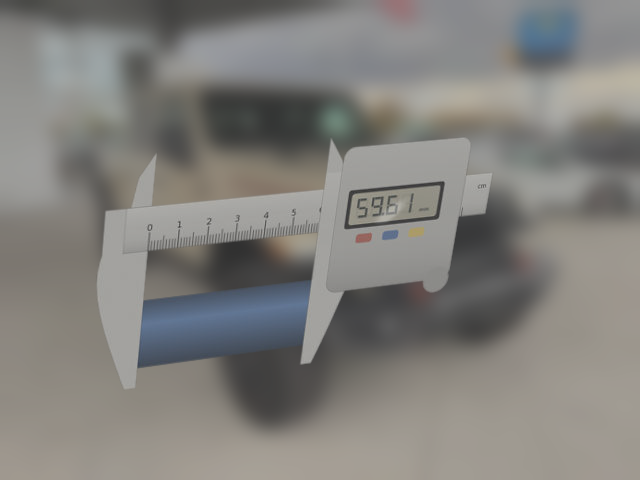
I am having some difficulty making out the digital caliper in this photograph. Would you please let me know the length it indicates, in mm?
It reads 59.61 mm
